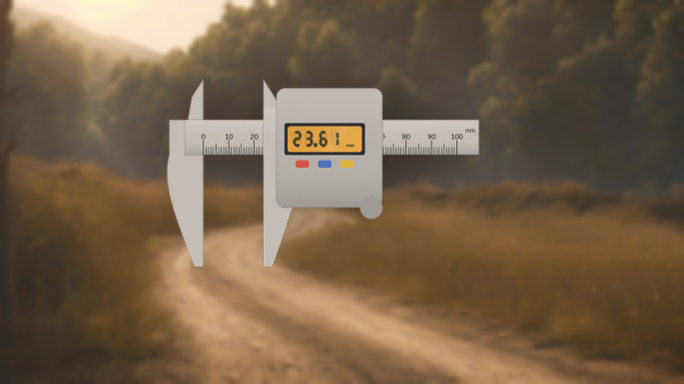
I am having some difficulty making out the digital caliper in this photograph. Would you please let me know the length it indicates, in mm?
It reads 23.61 mm
